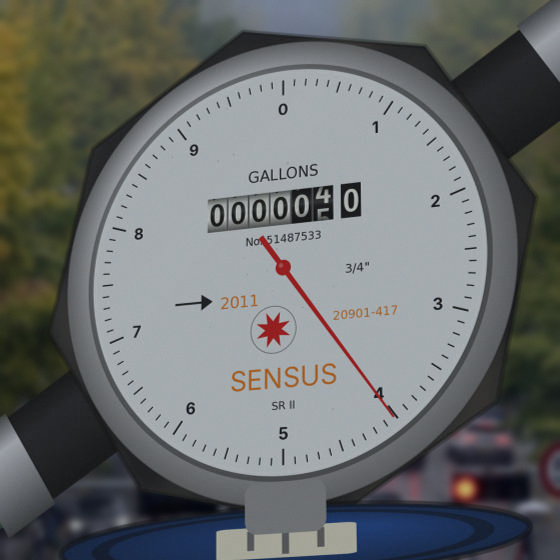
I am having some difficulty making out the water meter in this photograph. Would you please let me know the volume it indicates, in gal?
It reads 44.0 gal
